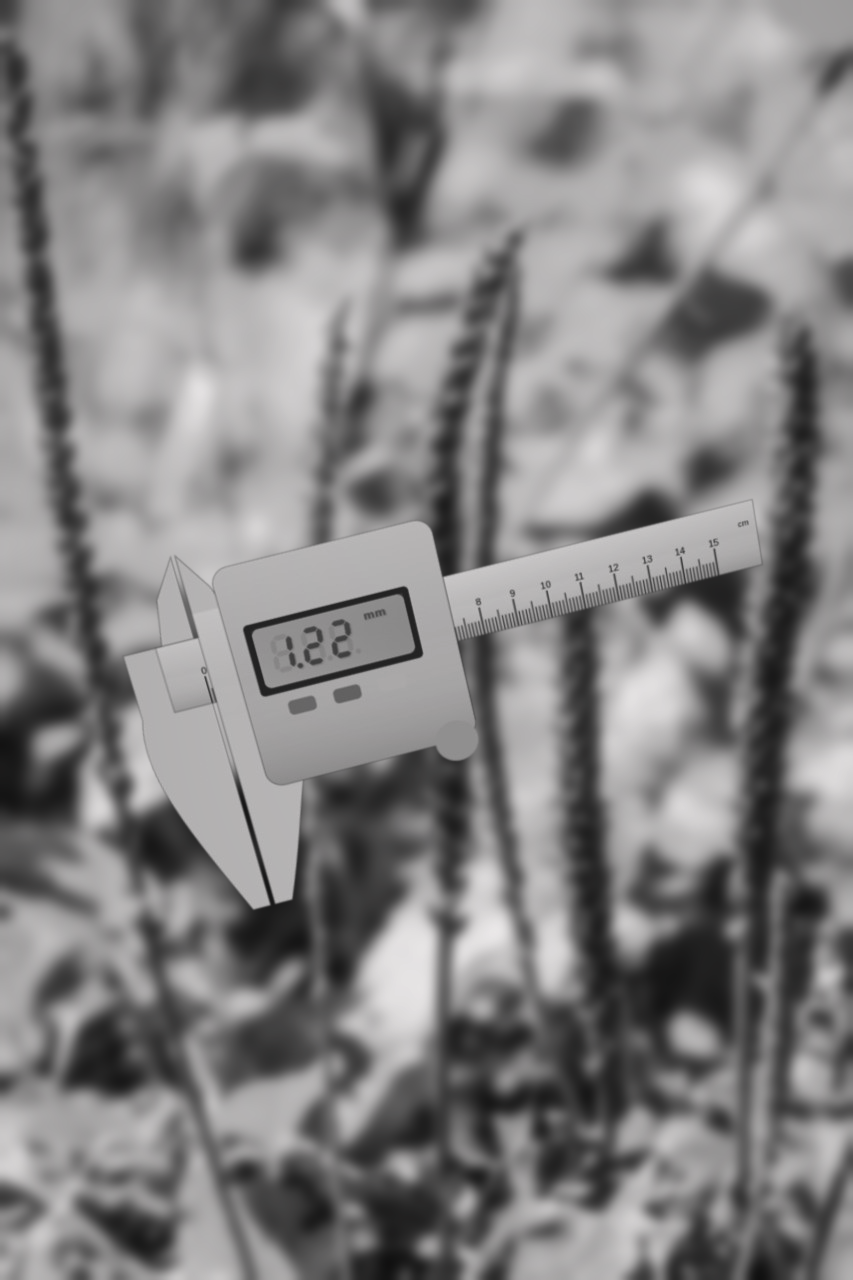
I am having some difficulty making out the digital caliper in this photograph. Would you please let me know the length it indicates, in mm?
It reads 1.22 mm
